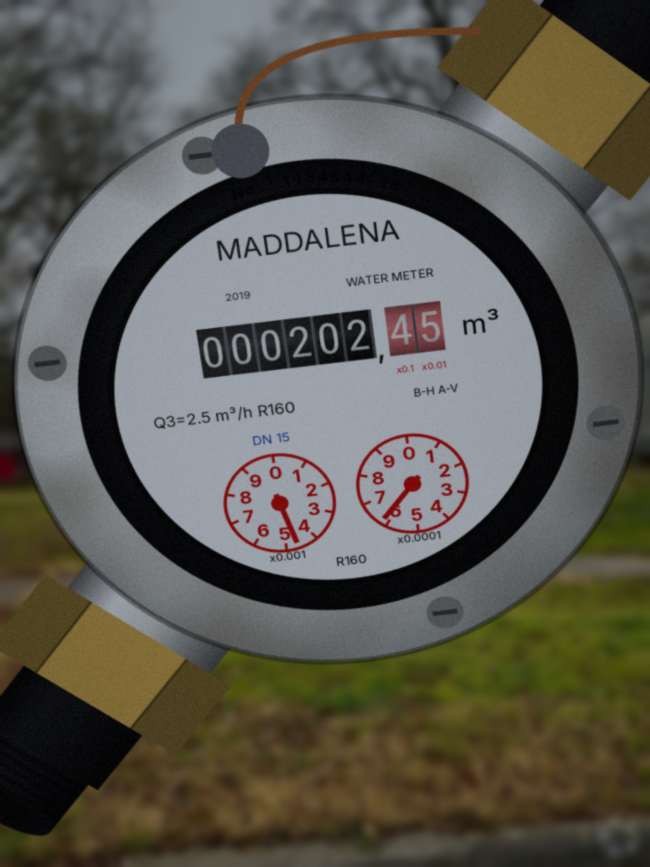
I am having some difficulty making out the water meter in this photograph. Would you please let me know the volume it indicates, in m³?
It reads 202.4546 m³
